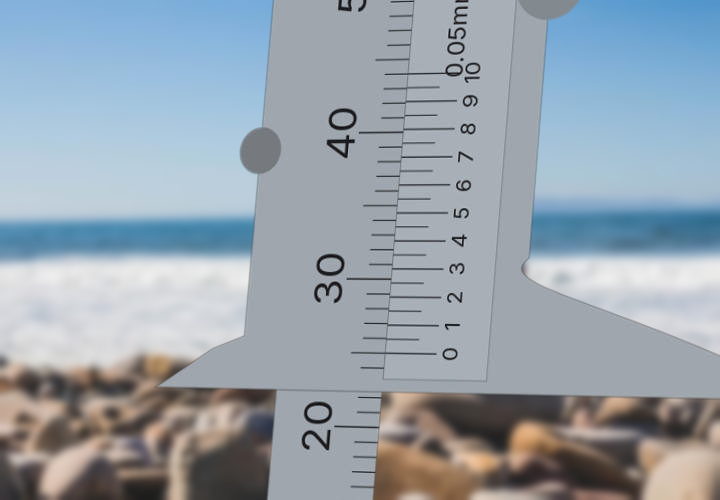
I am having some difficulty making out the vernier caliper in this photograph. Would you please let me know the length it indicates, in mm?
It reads 25.0 mm
